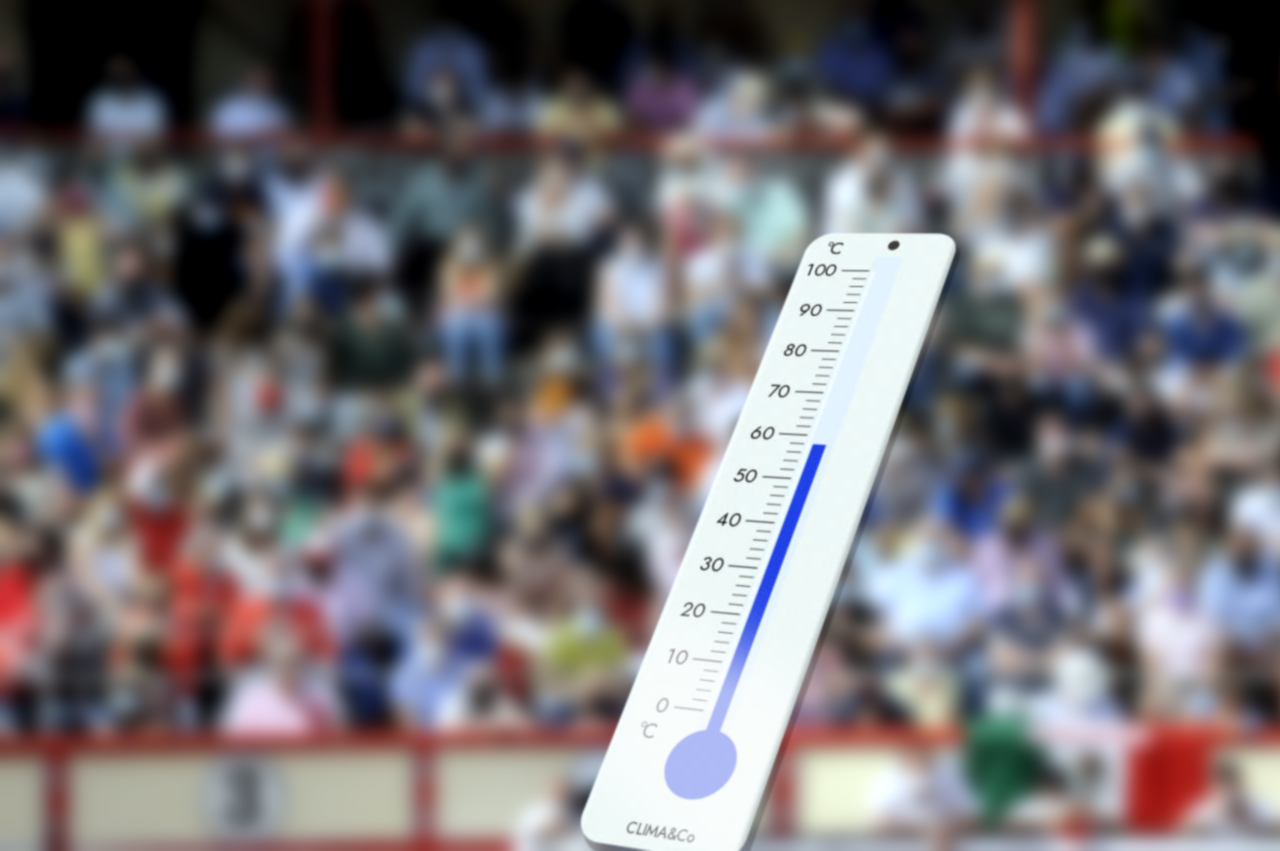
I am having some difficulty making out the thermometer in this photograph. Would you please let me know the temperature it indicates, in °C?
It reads 58 °C
